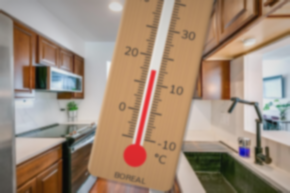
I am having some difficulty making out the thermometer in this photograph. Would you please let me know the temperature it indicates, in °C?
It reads 15 °C
